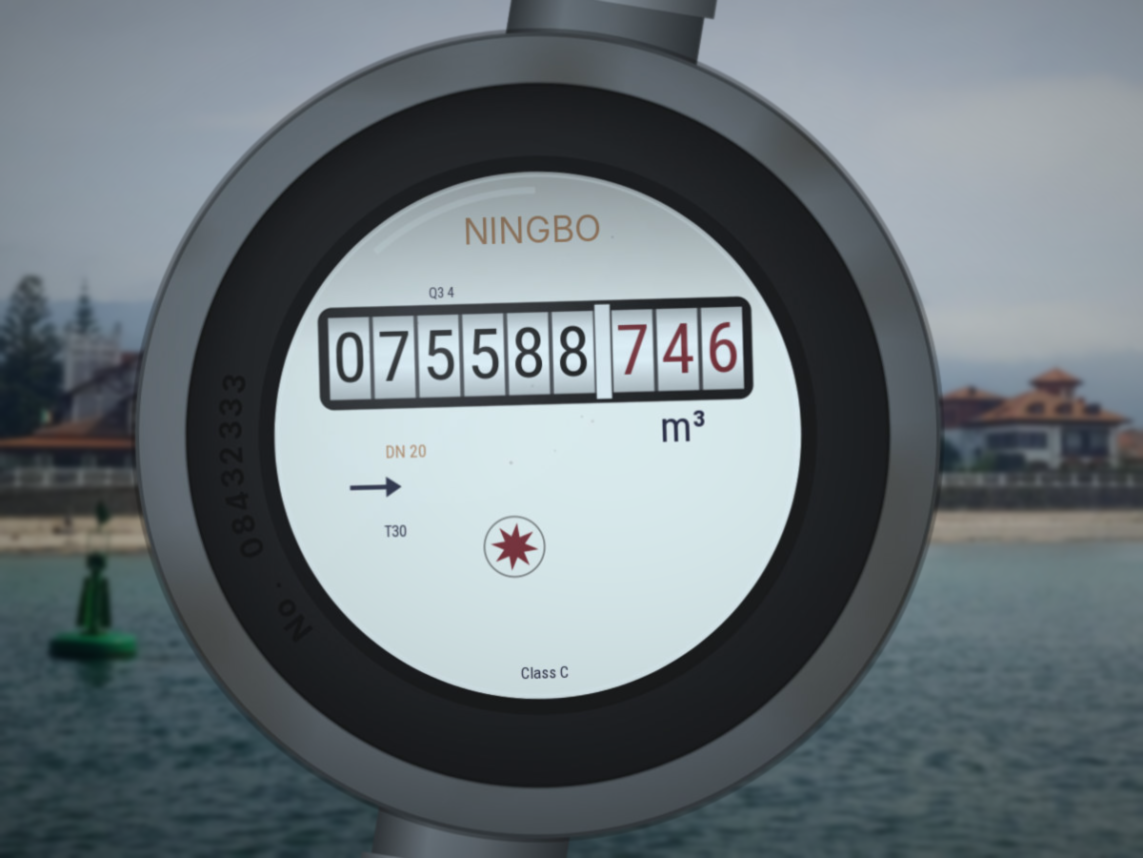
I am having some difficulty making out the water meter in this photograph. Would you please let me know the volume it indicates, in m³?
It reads 75588.746 m³
